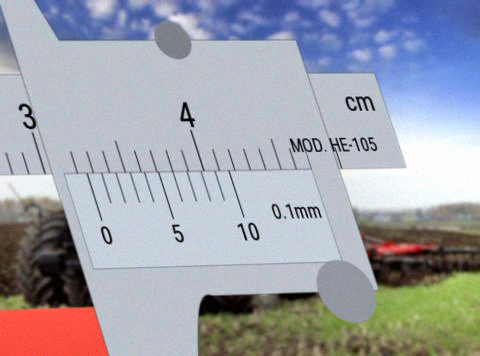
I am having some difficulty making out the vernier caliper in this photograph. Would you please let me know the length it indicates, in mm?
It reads 32.6 mm
